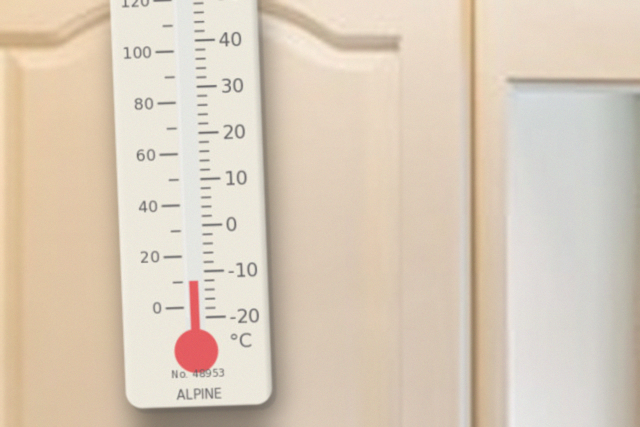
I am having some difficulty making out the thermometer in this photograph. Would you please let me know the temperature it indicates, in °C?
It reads -12 °C
